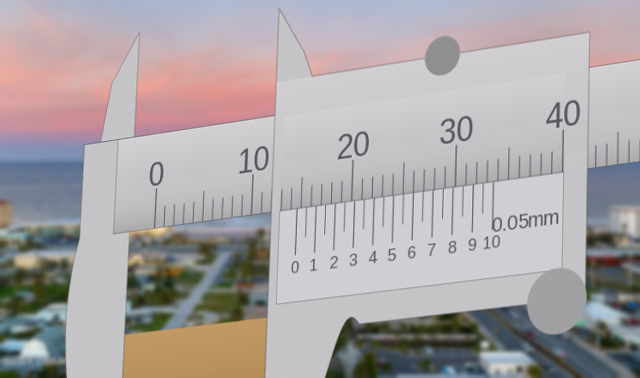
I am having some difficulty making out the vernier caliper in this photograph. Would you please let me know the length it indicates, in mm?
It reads 14.6 mm
